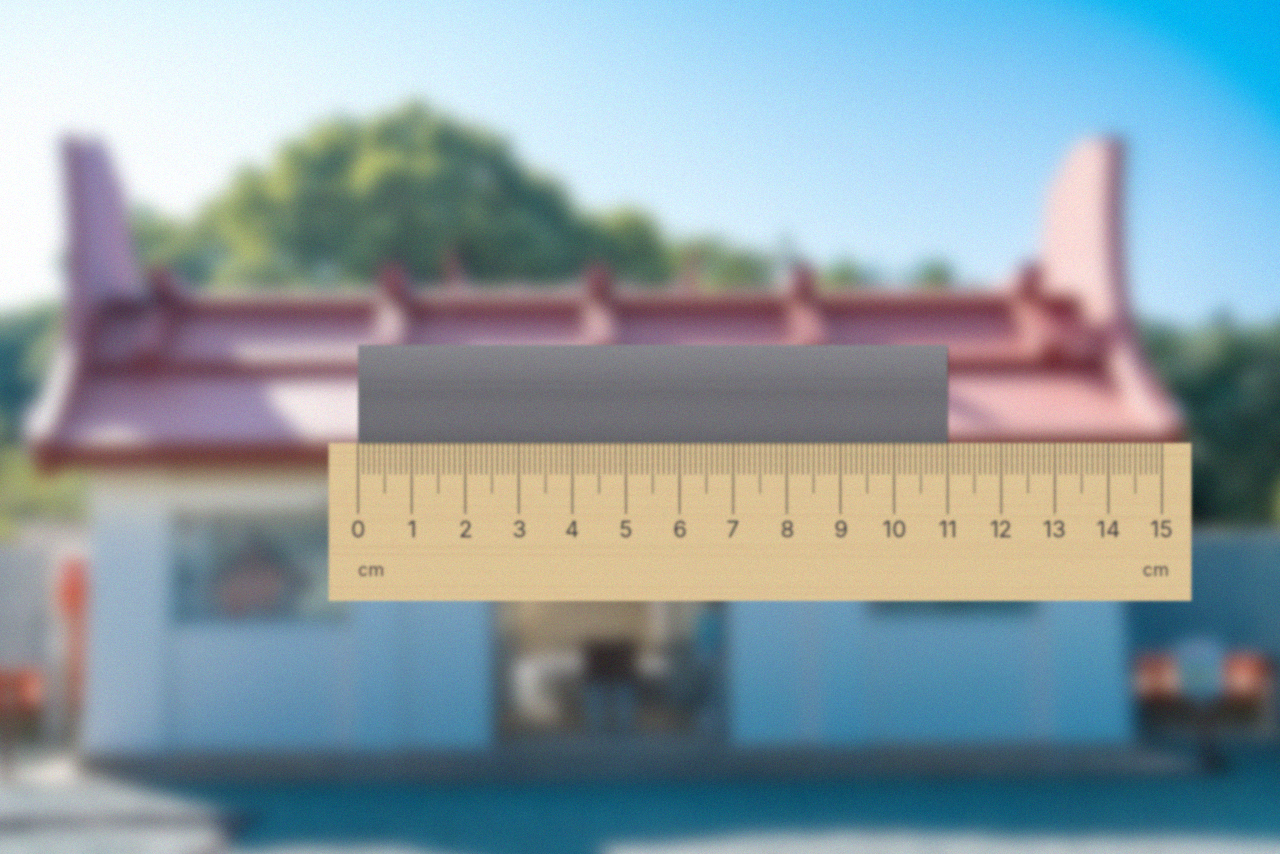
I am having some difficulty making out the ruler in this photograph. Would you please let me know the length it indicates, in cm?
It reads 11 cm
